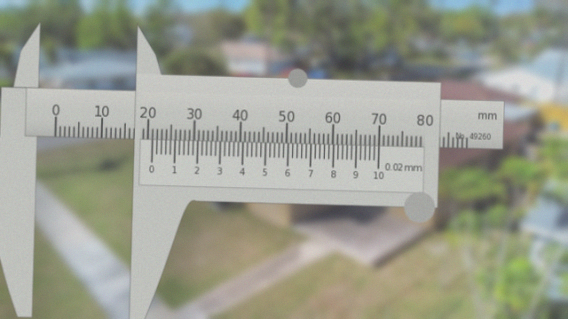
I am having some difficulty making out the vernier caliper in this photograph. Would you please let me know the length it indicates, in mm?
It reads 21.0 mm
